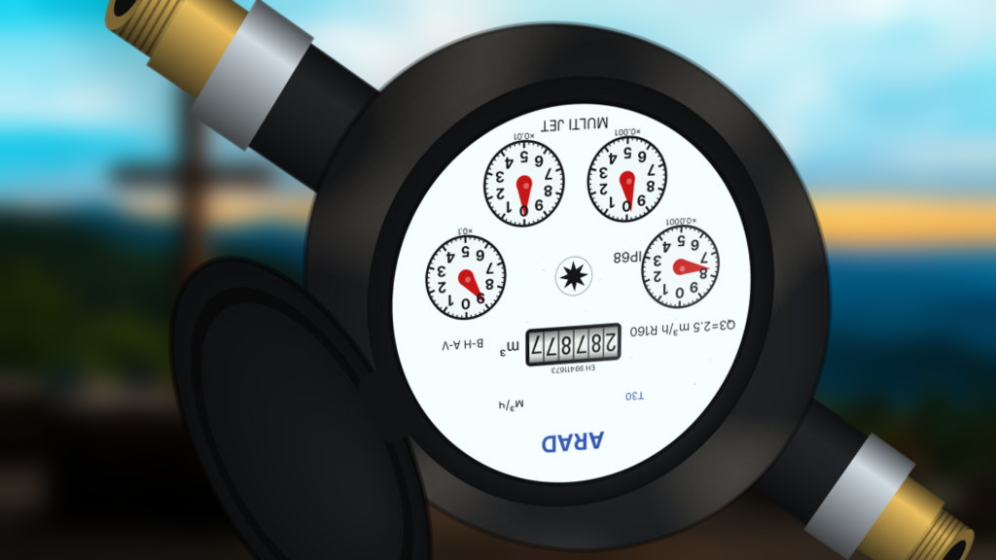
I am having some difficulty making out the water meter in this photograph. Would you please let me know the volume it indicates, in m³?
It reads 287876.8997 m³
